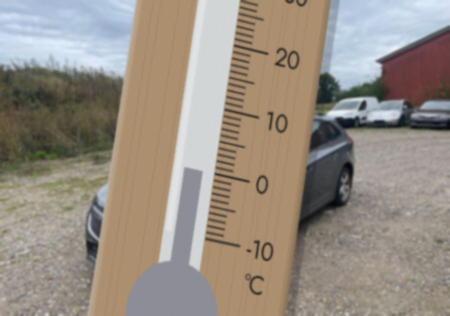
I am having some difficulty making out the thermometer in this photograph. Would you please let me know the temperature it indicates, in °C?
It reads 0 °C
